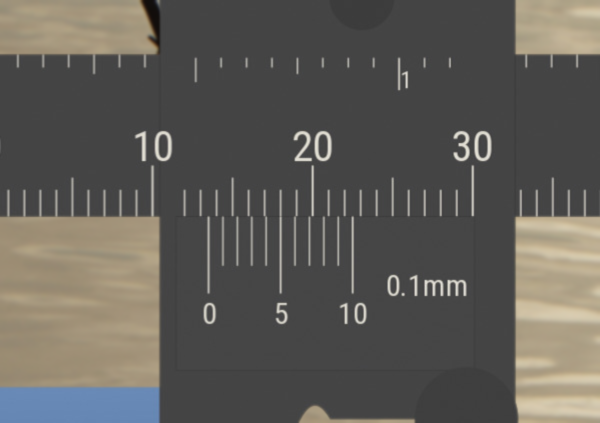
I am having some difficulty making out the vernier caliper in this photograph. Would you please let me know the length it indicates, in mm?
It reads 13.5 mm
